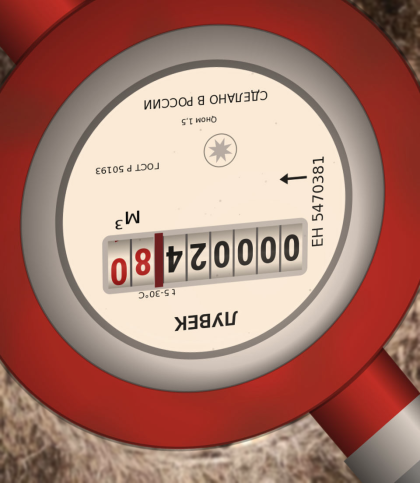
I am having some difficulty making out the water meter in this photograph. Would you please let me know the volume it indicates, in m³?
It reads 24.80 m³
